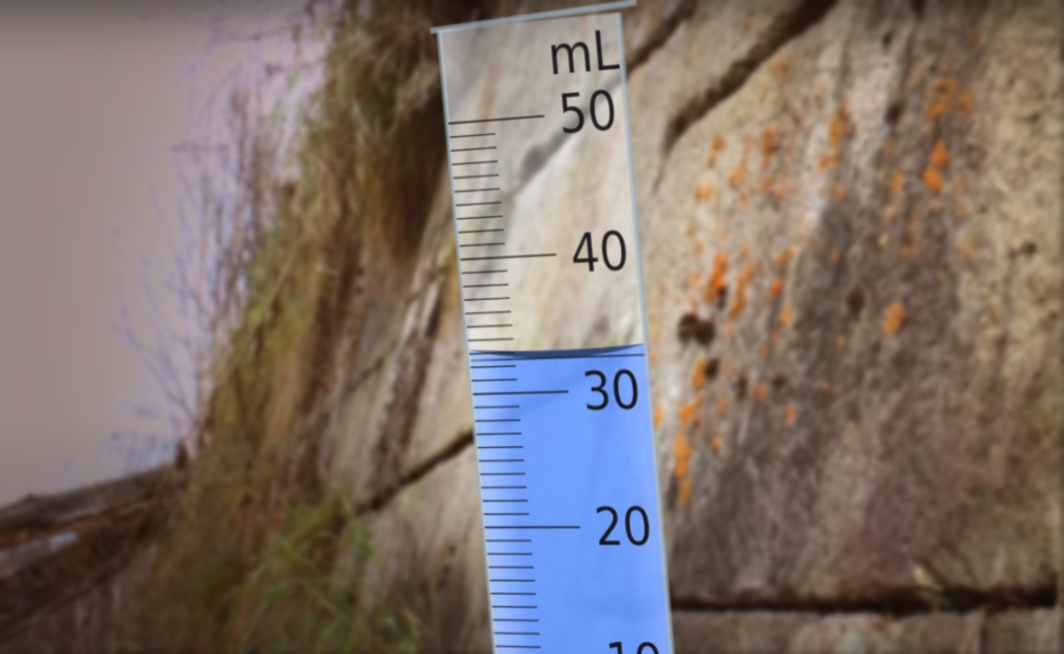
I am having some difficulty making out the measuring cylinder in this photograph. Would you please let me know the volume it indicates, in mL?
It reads 32.5 mL
